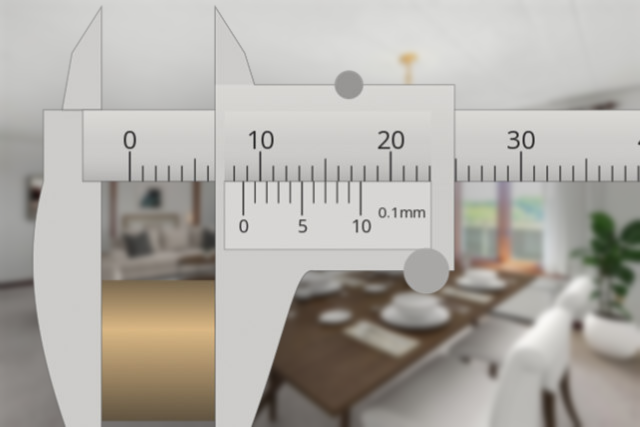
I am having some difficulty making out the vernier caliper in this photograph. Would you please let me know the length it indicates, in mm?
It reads 8.7 mm
